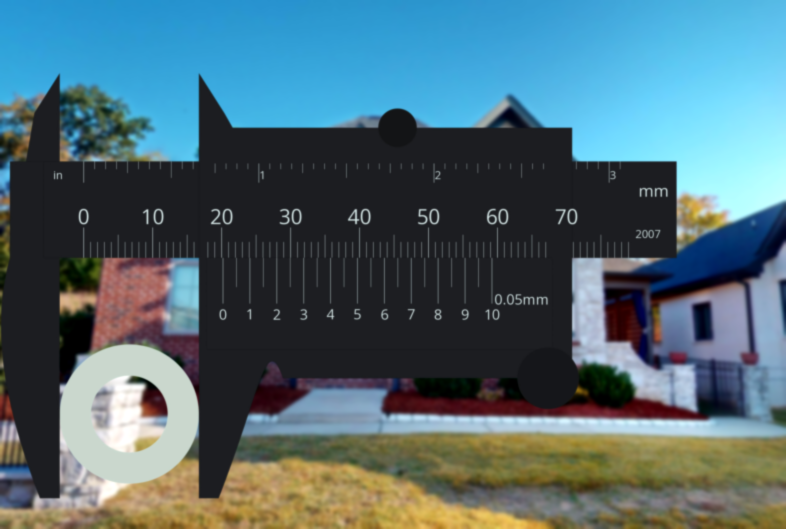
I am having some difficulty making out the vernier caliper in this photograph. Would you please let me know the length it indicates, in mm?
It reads 20.2 mm
